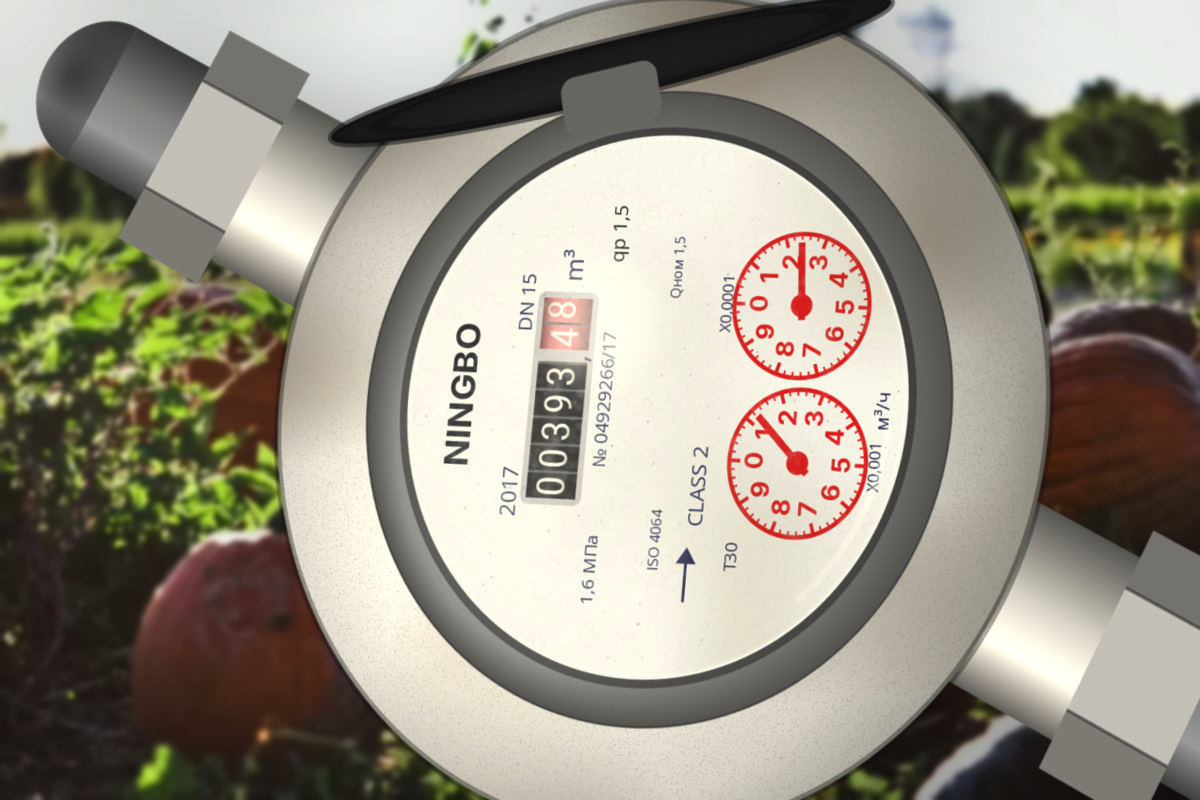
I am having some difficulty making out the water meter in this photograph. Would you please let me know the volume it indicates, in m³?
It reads 393.4812 m³
